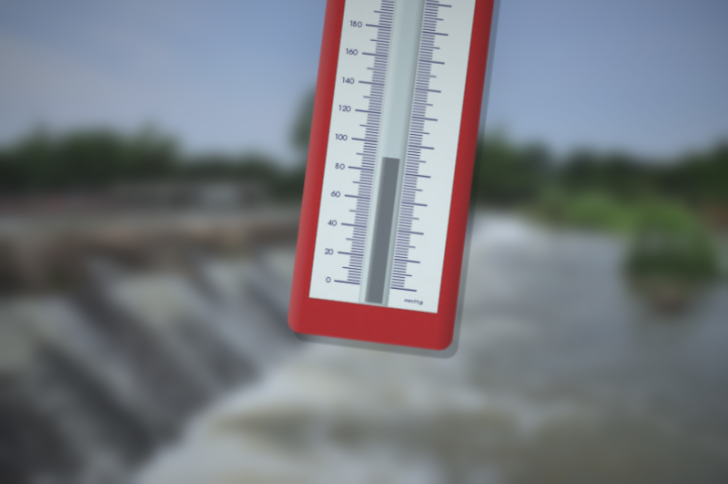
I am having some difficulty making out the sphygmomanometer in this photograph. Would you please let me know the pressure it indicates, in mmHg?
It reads 90 mmHg
